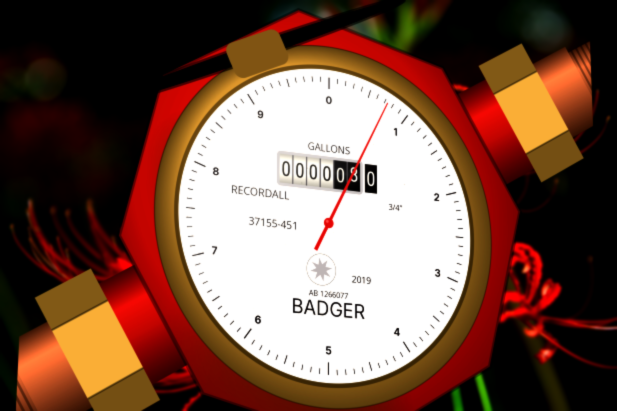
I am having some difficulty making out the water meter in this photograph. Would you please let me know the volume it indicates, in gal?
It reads 80.7 gal
